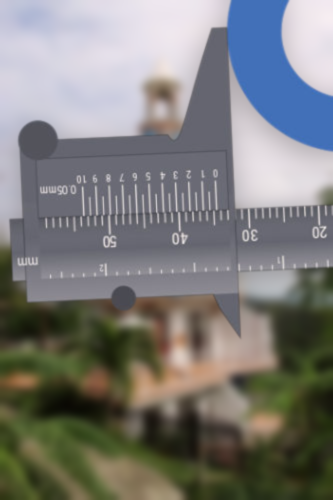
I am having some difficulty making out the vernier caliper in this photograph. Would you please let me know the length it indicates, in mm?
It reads 34.6 mm
